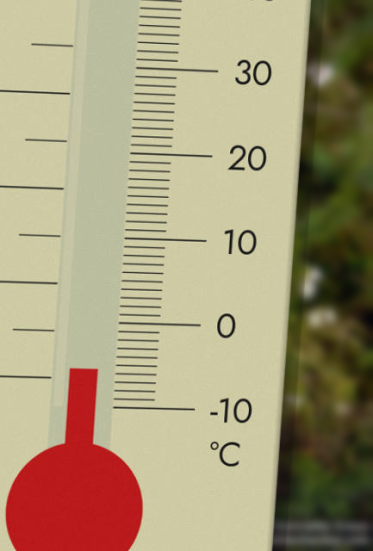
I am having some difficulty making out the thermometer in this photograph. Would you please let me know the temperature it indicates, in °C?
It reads -5.5 °C
